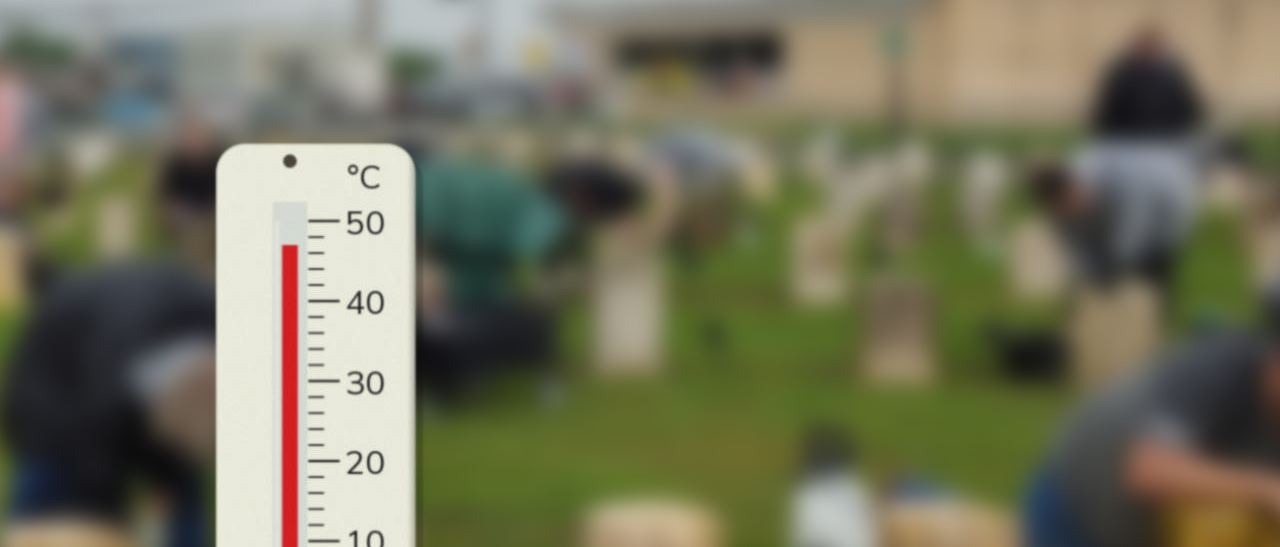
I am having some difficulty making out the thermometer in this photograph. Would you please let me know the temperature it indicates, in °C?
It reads 47 °C
